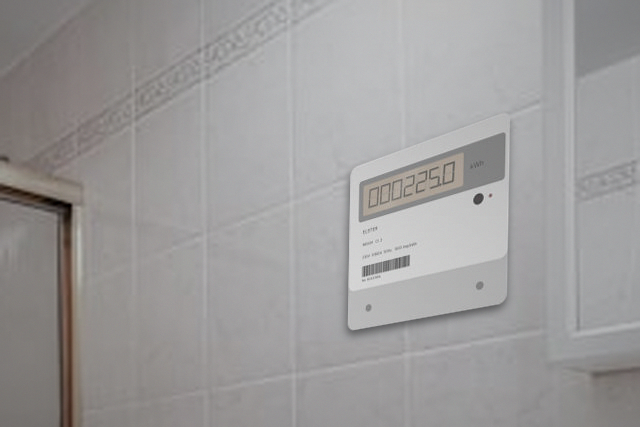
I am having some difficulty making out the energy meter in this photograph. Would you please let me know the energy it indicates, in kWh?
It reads 225.0 kWh
